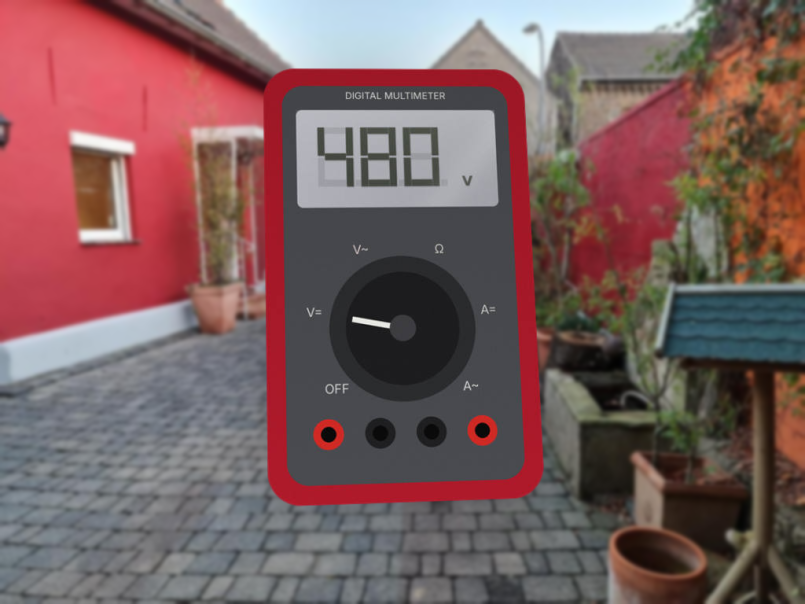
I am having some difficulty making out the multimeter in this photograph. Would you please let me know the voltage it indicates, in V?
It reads 480 V
